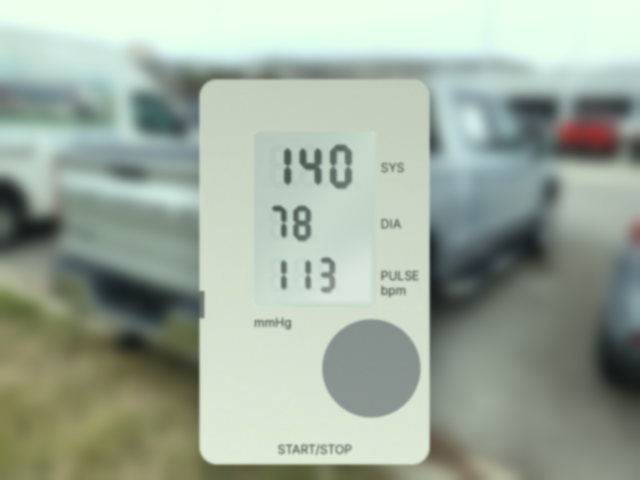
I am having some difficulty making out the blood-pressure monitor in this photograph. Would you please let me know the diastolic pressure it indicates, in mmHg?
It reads 78 mmHg
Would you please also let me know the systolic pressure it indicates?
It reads 140 mmHg
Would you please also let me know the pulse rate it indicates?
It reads 113 bpm
